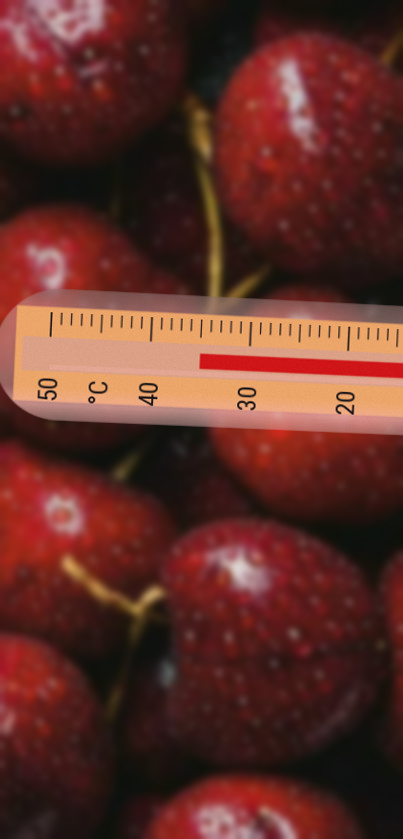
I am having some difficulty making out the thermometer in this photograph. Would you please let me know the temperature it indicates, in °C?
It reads 35 °C
